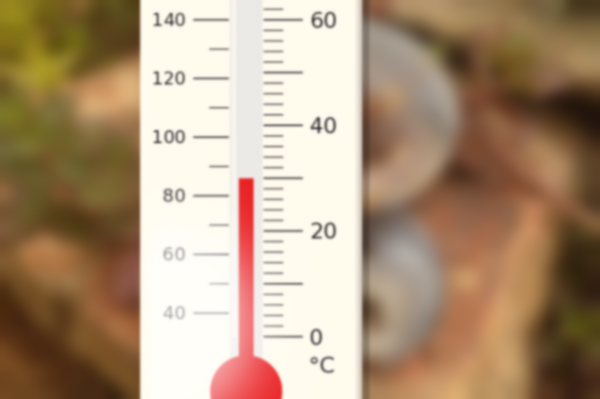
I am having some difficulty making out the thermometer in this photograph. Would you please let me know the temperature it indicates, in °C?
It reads 30 °C
